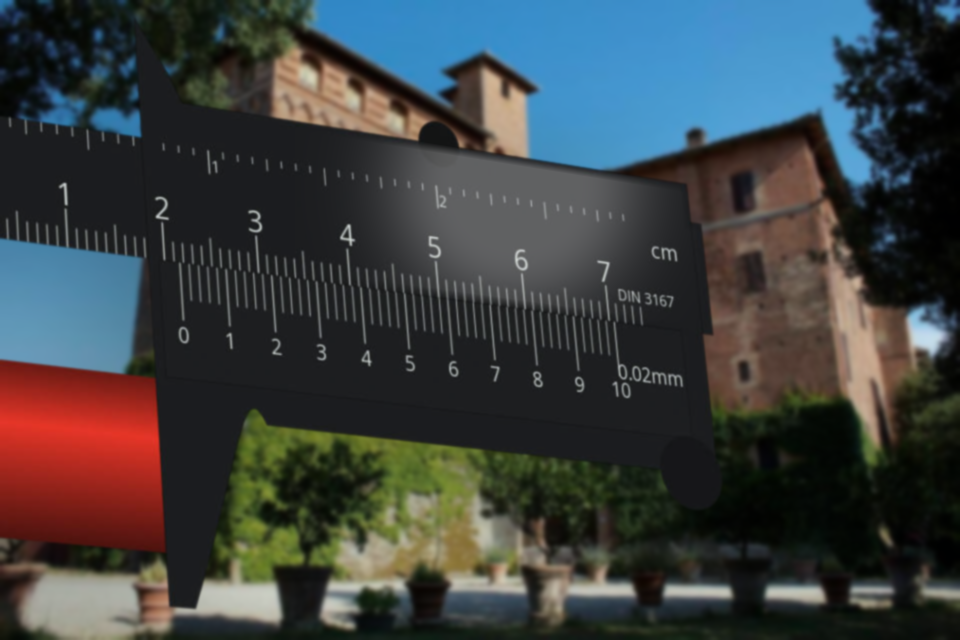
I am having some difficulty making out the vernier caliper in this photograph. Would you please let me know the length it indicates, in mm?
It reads 21.6 mm
